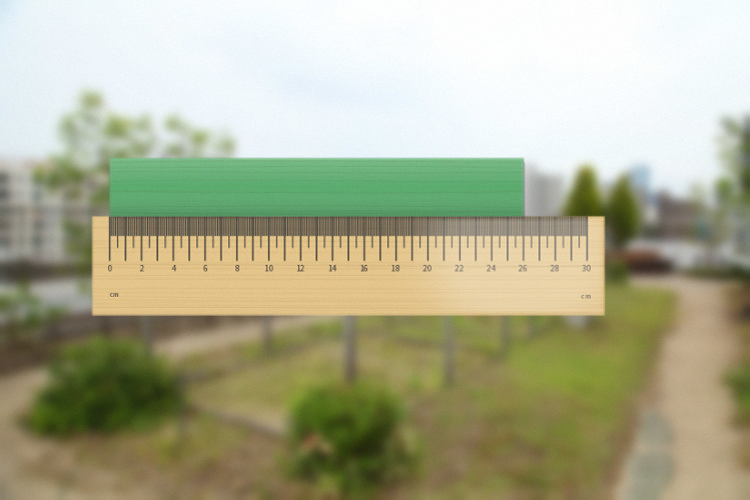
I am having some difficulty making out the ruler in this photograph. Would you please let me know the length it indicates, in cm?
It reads 26 cm
